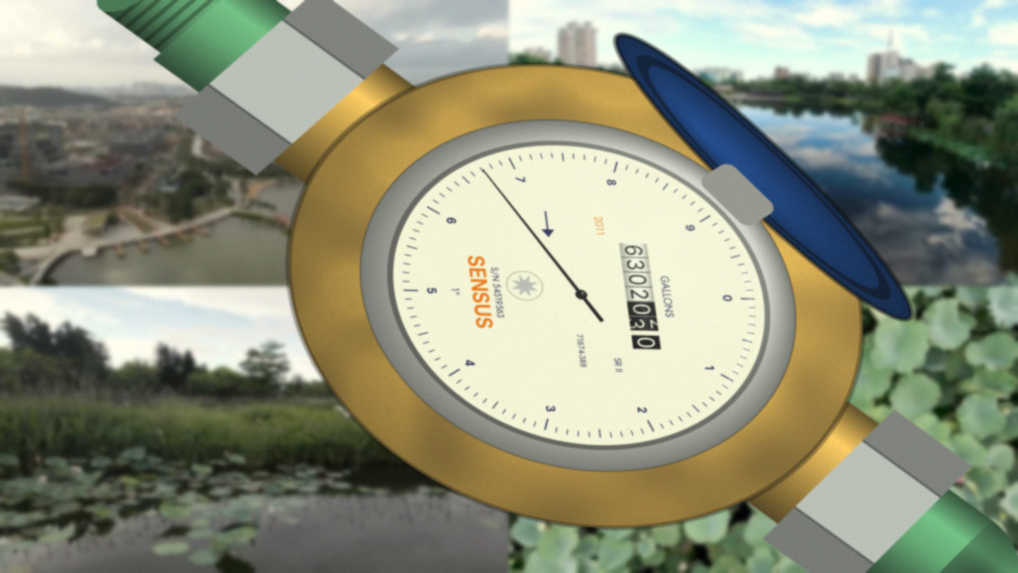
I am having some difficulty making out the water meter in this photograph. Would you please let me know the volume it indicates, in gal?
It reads 6302026.7 gal
